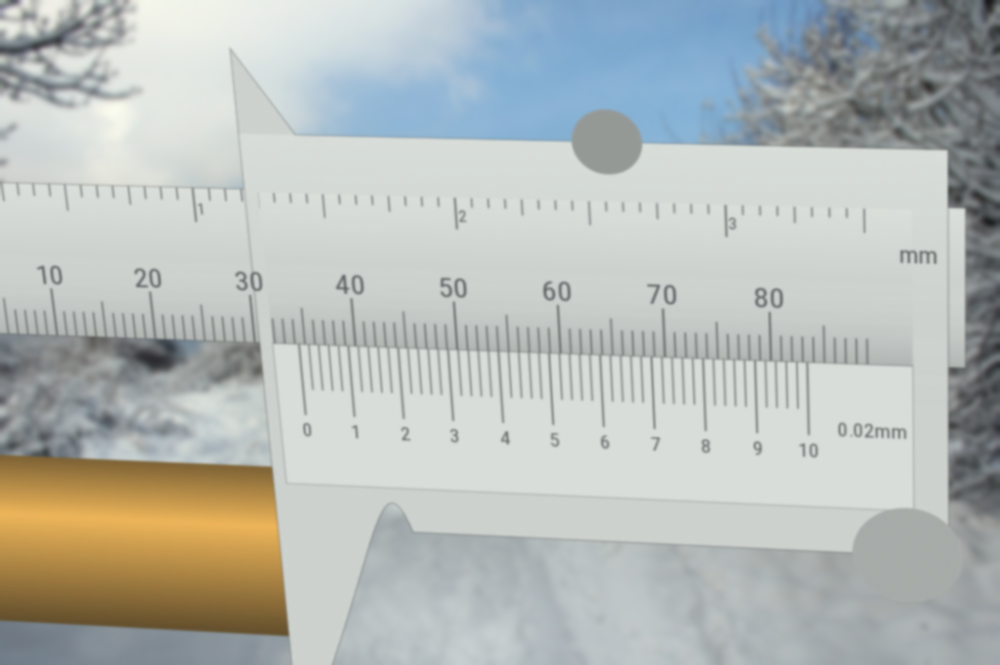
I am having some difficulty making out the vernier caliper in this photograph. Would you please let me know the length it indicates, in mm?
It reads 34.4 mm
